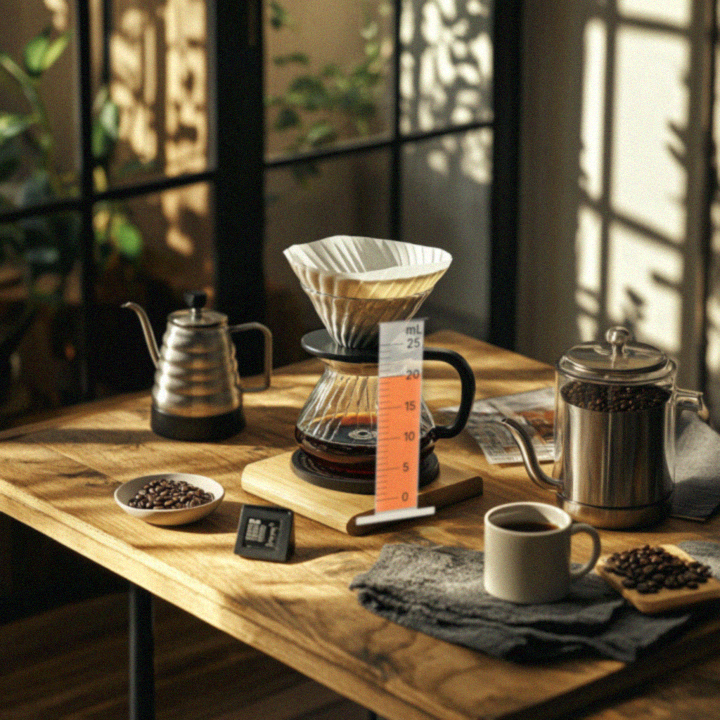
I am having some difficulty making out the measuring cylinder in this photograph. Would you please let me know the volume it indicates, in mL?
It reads 20 mL
